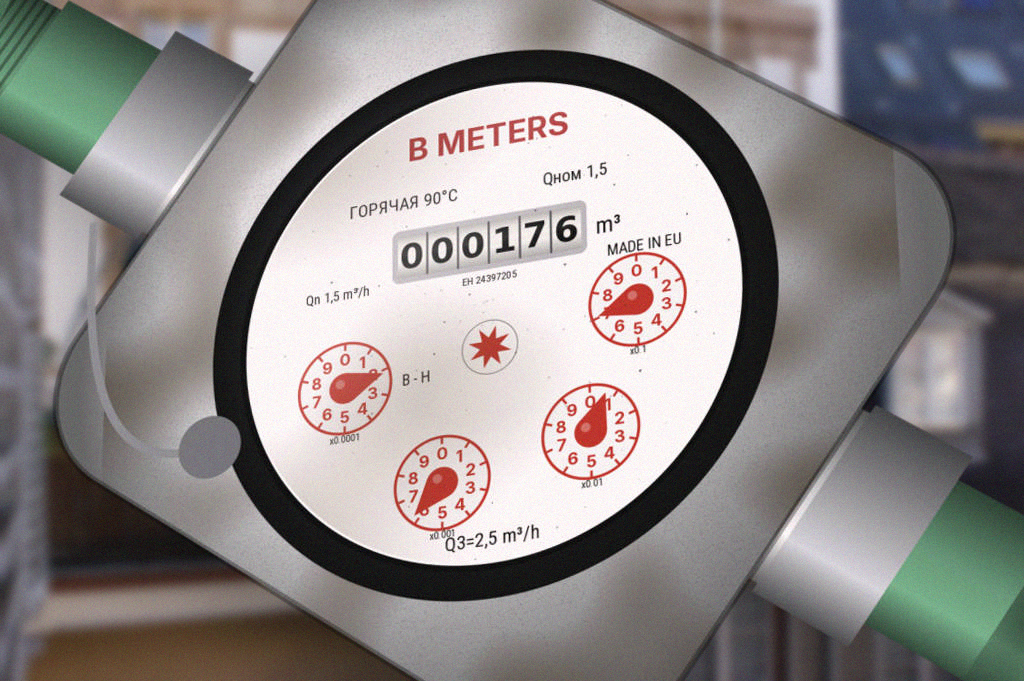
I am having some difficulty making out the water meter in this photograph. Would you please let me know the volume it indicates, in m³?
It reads 176.7062 m³
